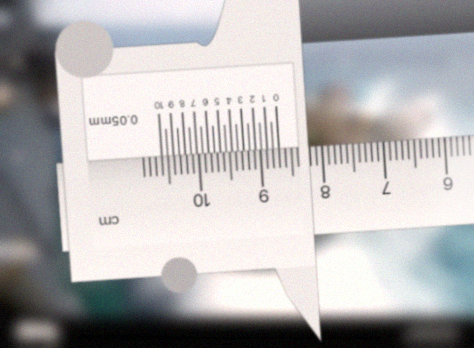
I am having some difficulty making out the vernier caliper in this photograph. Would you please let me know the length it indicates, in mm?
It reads 87.0 mm
